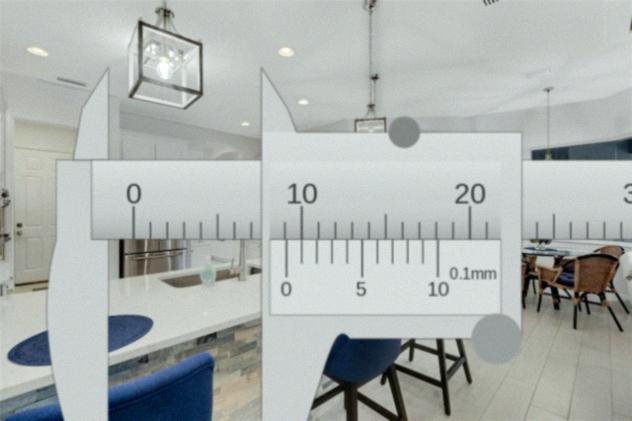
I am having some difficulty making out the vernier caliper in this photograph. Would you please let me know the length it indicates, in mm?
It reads 9.1 mm
